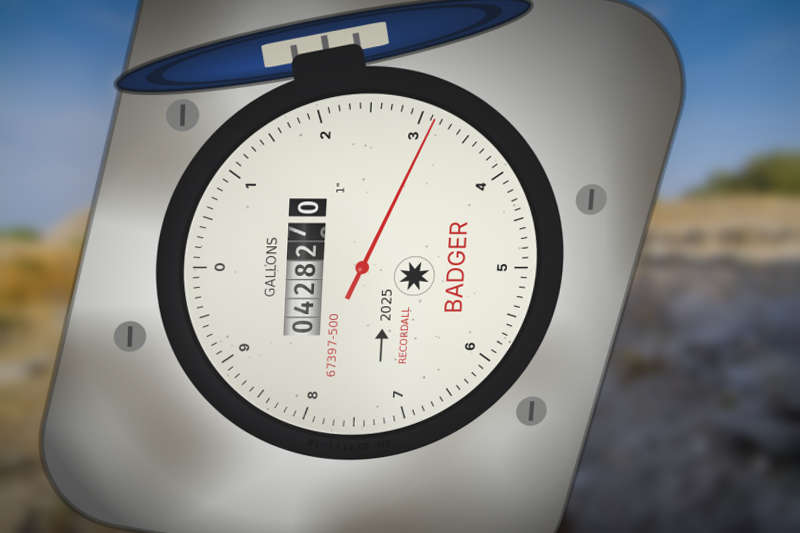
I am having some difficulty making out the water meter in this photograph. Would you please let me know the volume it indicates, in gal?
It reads 428273.1 gal
